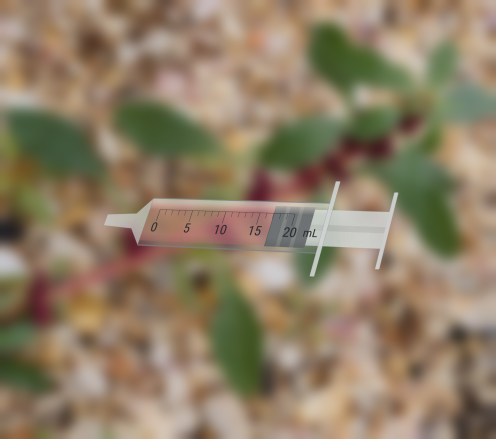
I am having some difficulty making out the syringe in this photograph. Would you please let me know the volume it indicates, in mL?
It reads 17 mL
